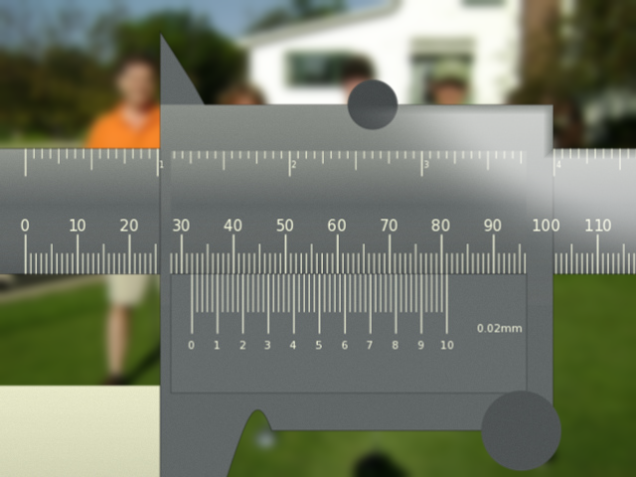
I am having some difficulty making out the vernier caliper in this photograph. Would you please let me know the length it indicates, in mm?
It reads 32.0 mm
